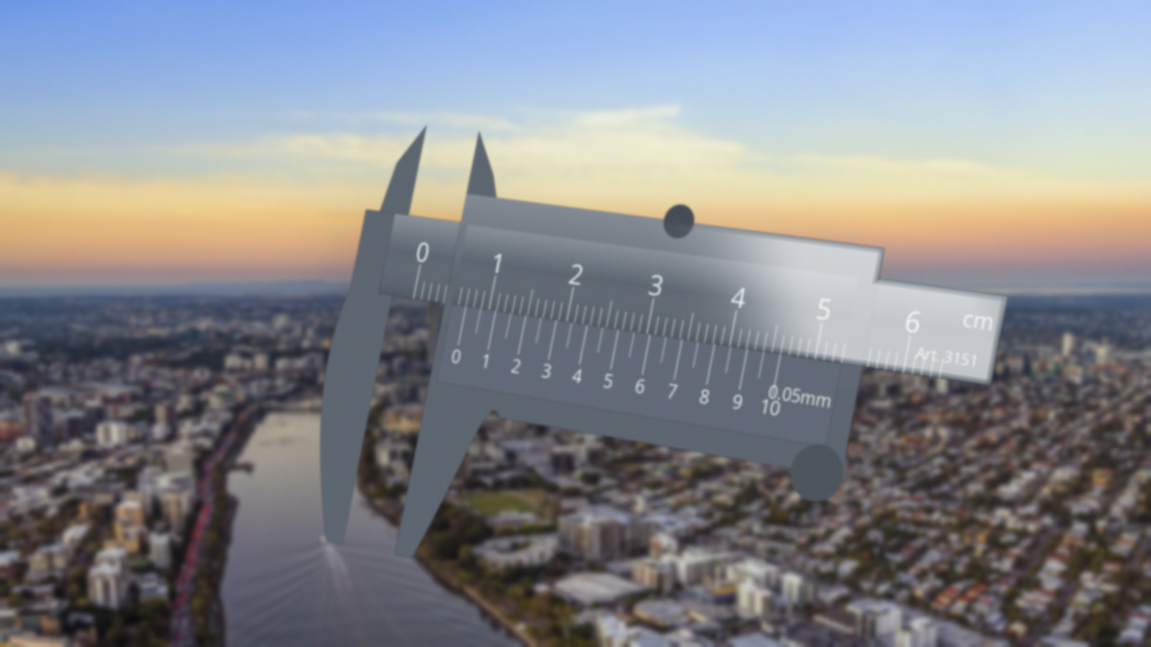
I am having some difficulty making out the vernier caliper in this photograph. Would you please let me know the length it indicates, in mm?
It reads 7.0 mm
